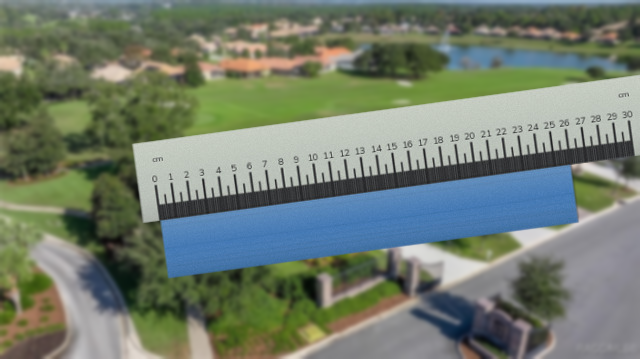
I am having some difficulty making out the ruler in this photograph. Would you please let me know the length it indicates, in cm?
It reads 26 cm
